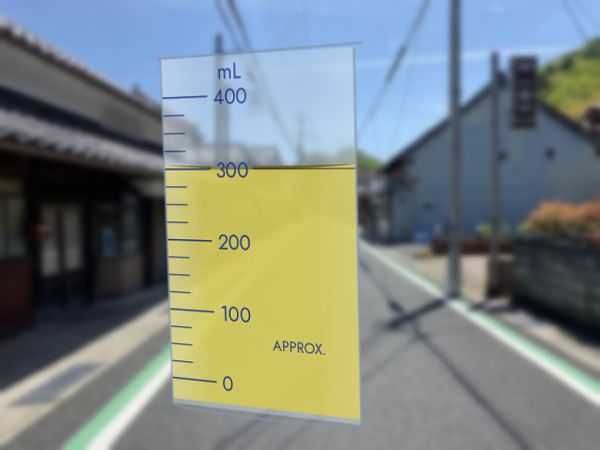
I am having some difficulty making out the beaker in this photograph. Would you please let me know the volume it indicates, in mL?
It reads 300 mL
